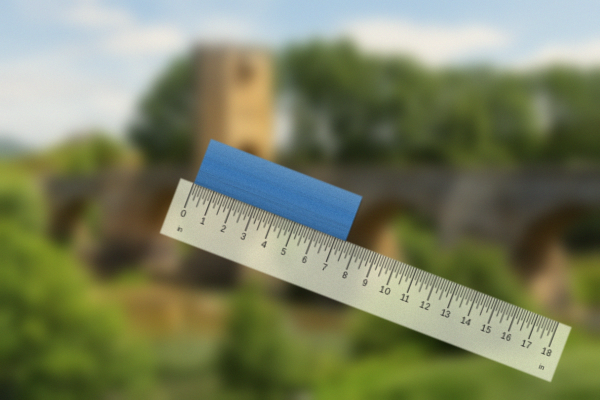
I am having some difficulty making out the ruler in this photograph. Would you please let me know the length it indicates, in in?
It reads 7.5 in
